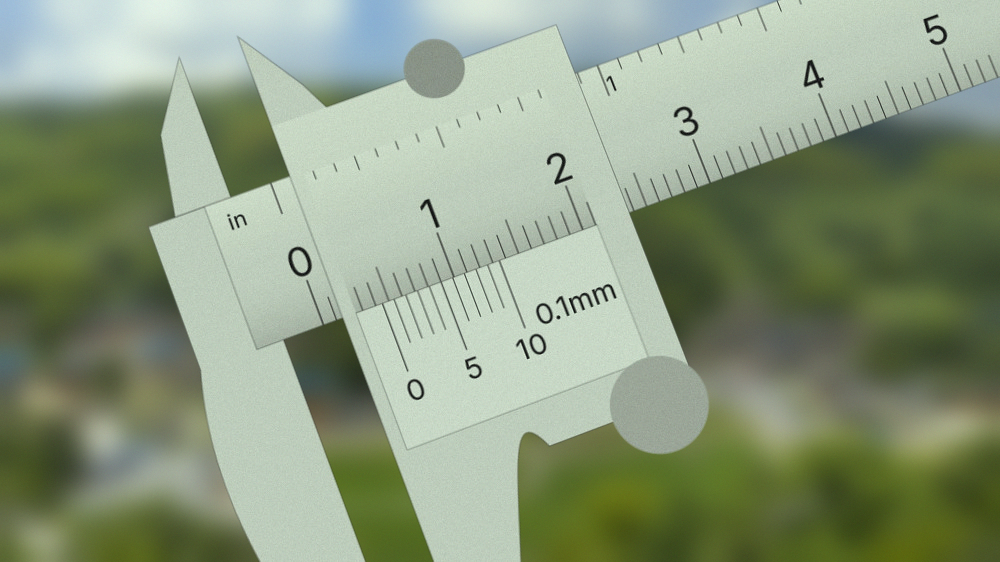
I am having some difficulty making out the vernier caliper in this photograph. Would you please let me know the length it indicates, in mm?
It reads 4.5 mm
